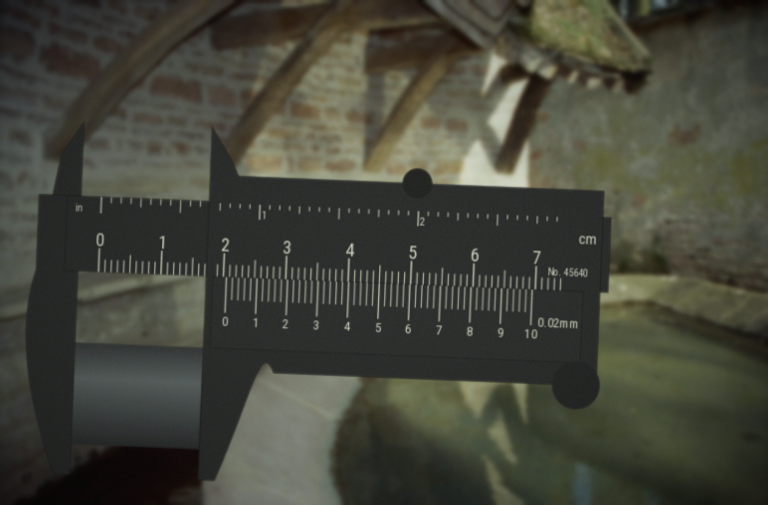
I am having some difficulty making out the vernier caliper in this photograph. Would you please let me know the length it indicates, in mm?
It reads 20.5 mm
